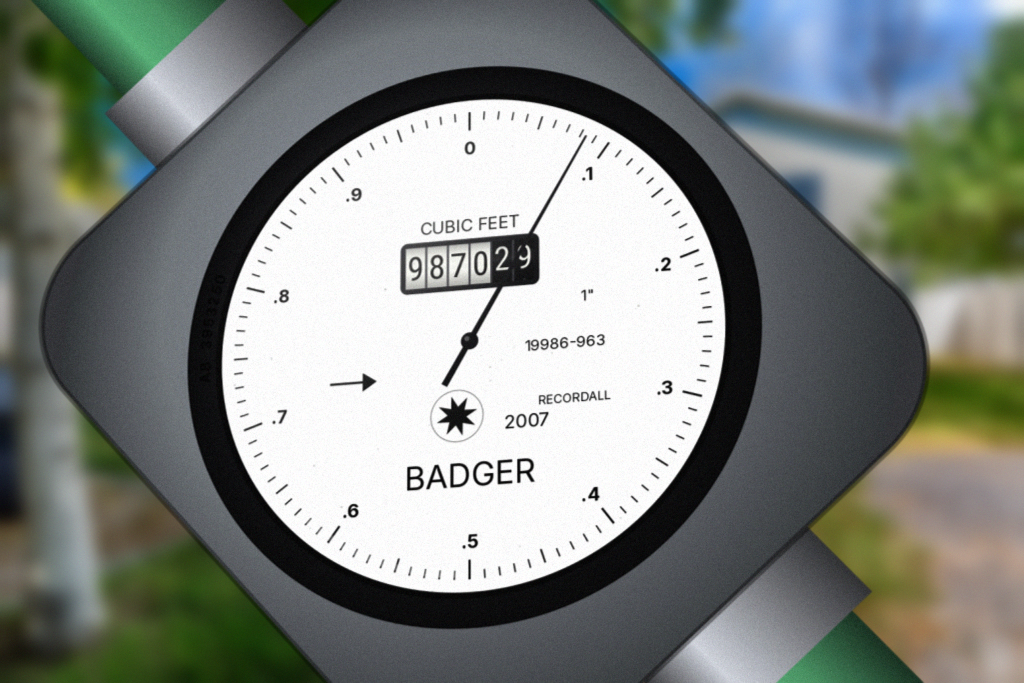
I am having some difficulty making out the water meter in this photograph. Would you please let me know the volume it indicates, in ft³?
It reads 987029.08 ft³
